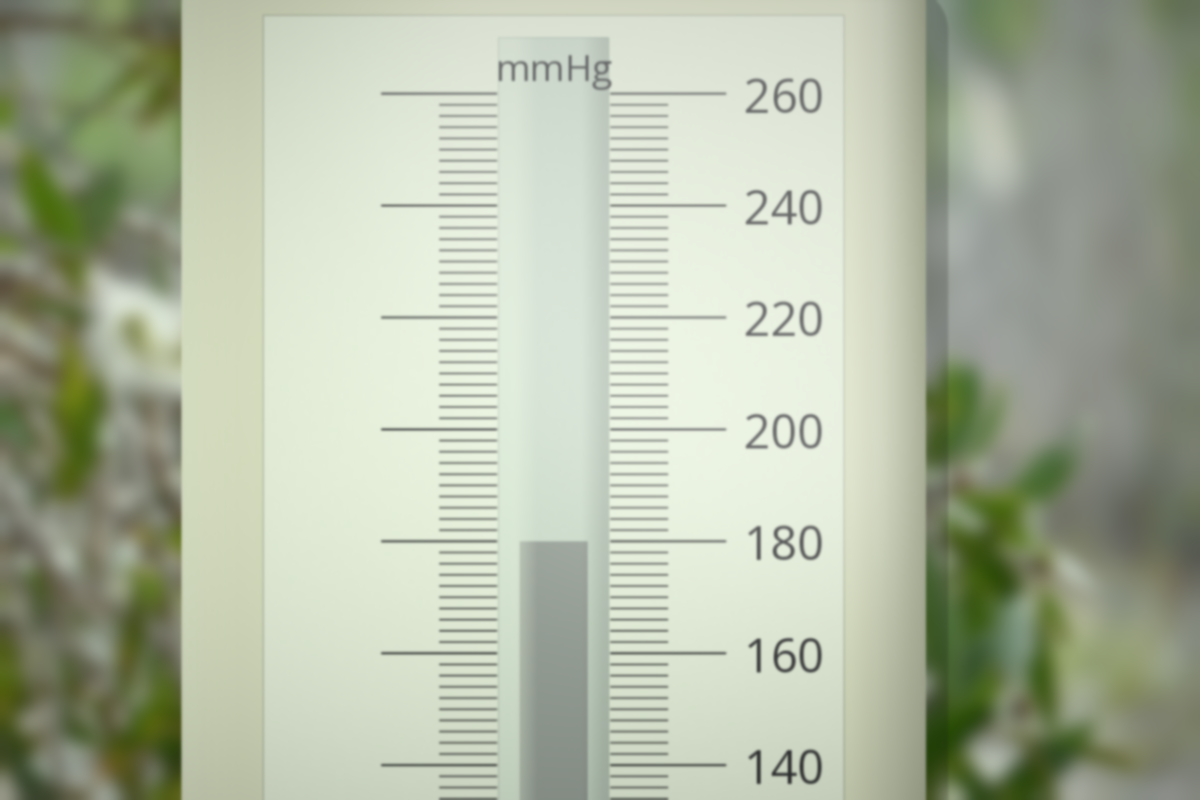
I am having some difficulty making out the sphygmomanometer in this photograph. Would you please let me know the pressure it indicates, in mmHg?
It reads 180 mmHg
